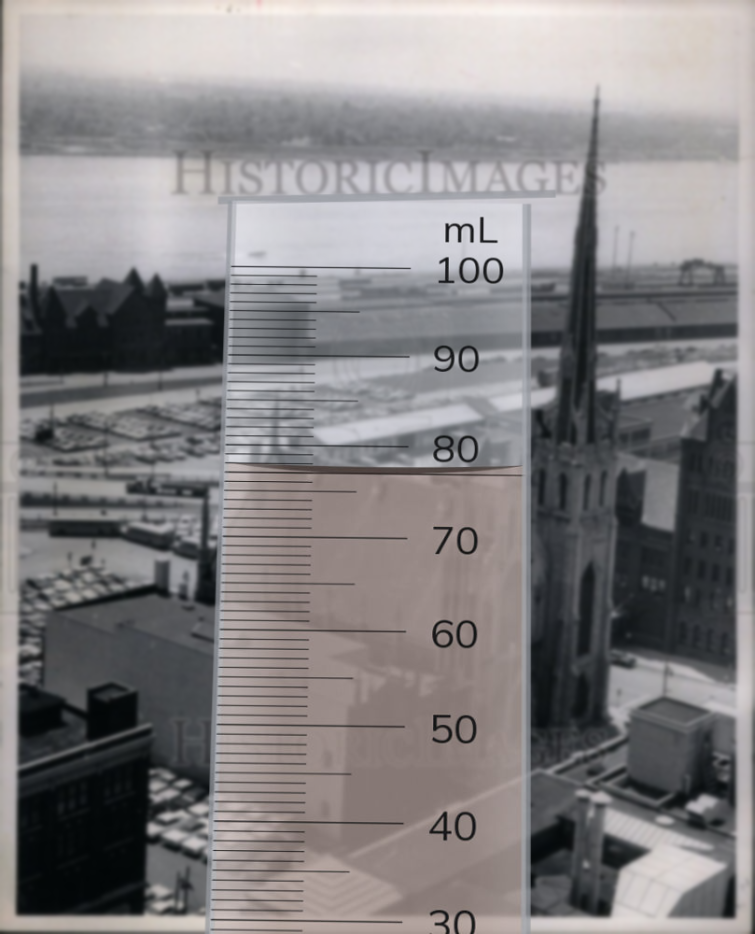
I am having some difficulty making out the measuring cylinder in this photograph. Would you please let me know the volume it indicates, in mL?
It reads 77 mL
